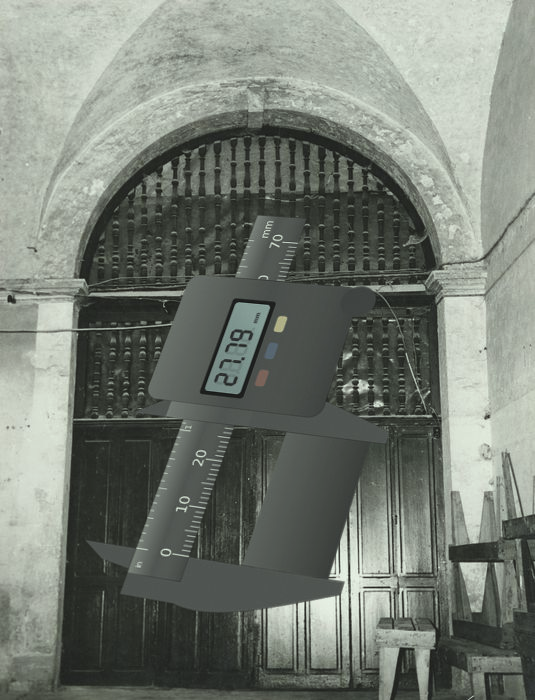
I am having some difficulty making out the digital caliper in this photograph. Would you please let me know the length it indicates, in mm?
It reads 27.79 mm
